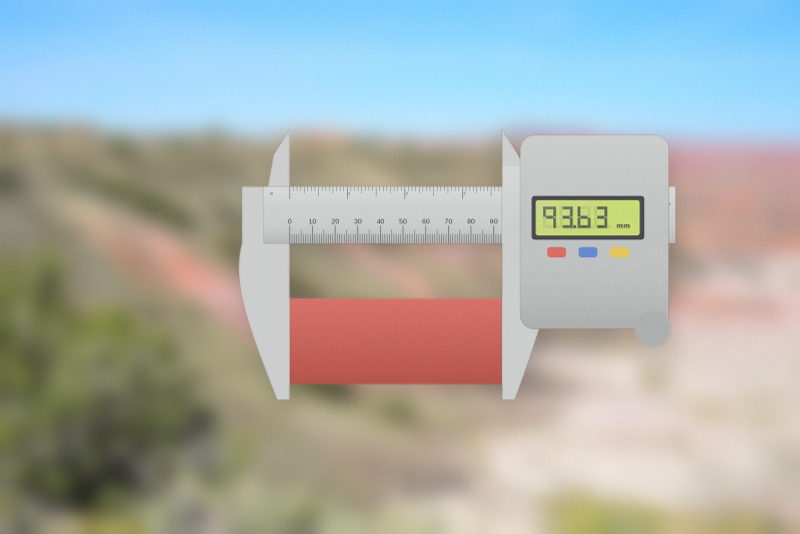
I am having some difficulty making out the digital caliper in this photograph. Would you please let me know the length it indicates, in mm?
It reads 93.63 mm
